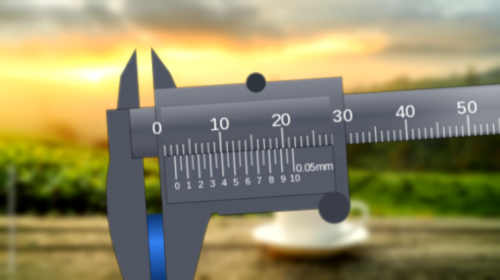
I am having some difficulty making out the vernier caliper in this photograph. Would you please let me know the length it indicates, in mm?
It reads 2.5 mm
